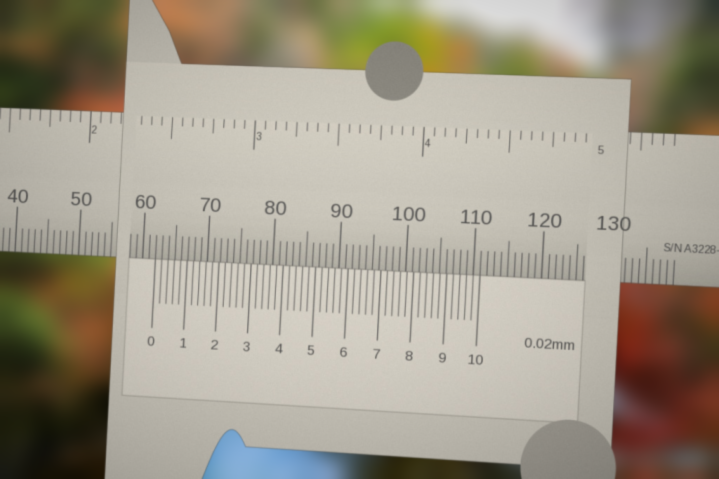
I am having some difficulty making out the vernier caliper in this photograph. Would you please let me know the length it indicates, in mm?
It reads 62.0 mm
